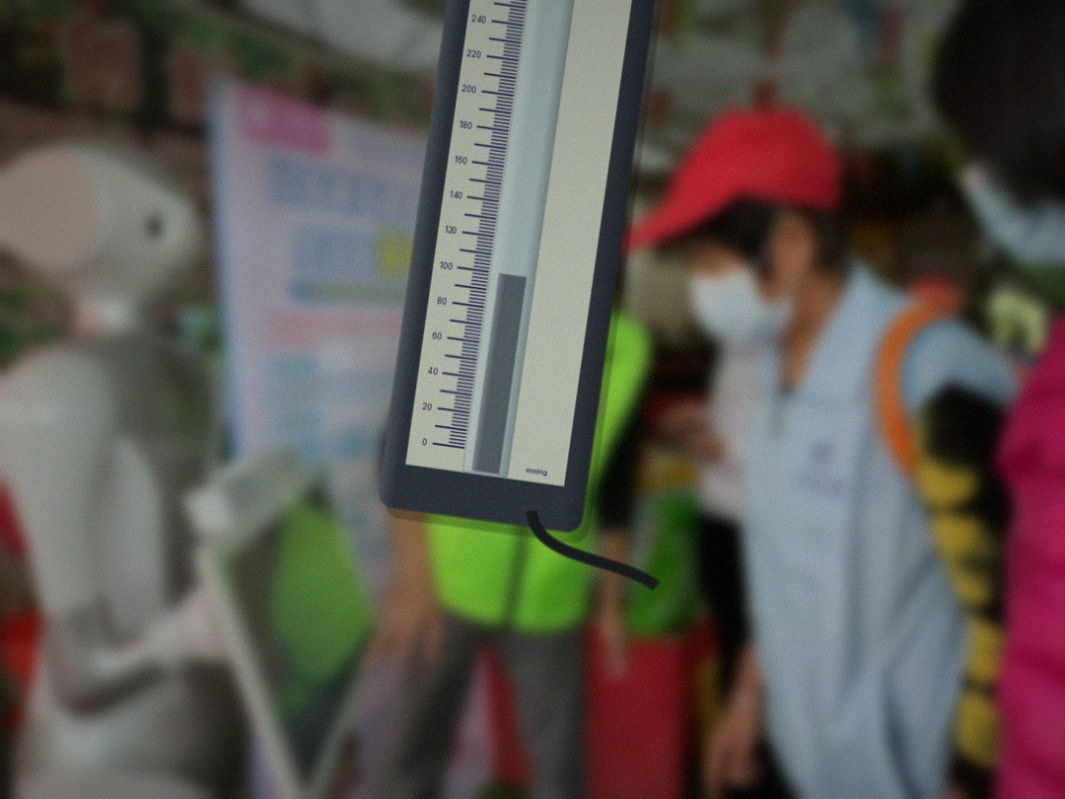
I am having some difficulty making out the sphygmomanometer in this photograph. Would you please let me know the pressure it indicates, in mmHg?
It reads 100 mmHg
